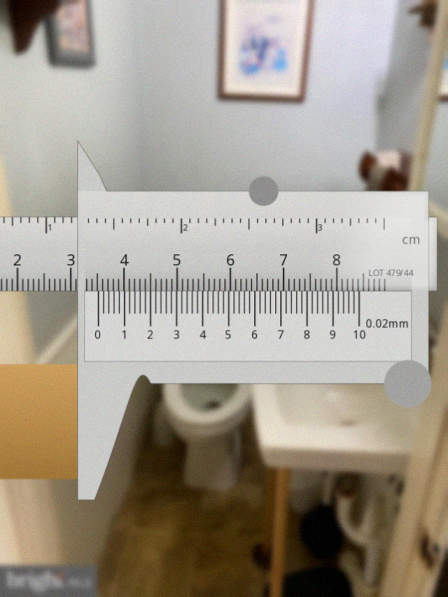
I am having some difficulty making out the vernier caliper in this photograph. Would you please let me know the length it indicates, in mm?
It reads 35.2 mm
